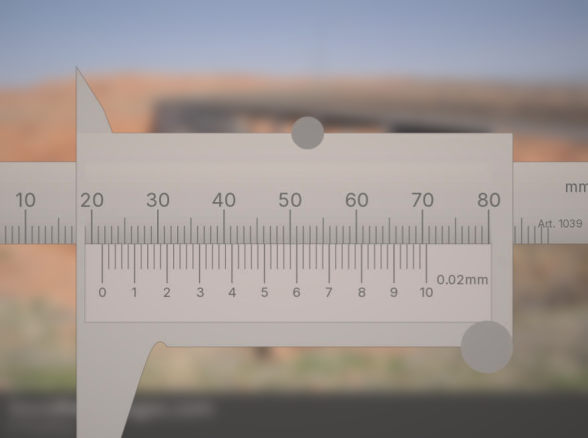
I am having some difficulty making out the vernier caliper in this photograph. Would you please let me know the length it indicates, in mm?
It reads 21.6 mm
